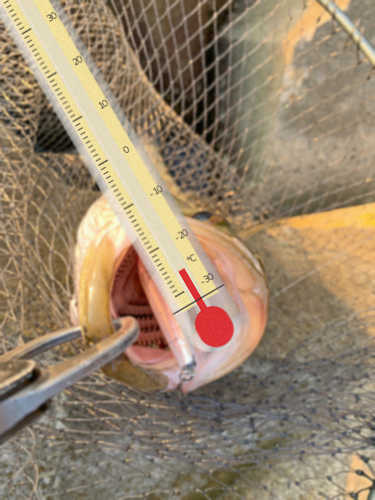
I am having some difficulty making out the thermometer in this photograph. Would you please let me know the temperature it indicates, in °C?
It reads -26 °C
